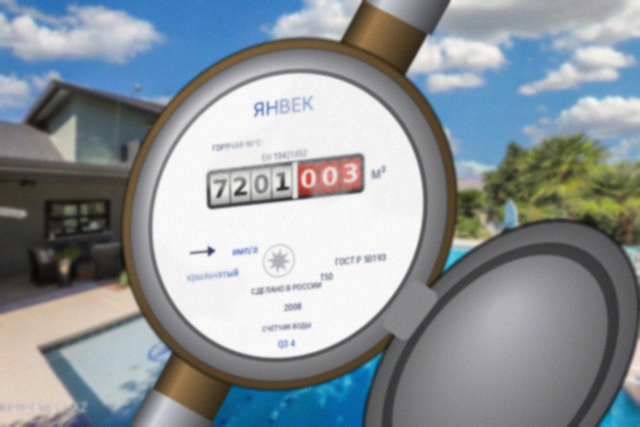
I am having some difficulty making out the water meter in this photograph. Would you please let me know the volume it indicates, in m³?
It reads 7201.003 m³
